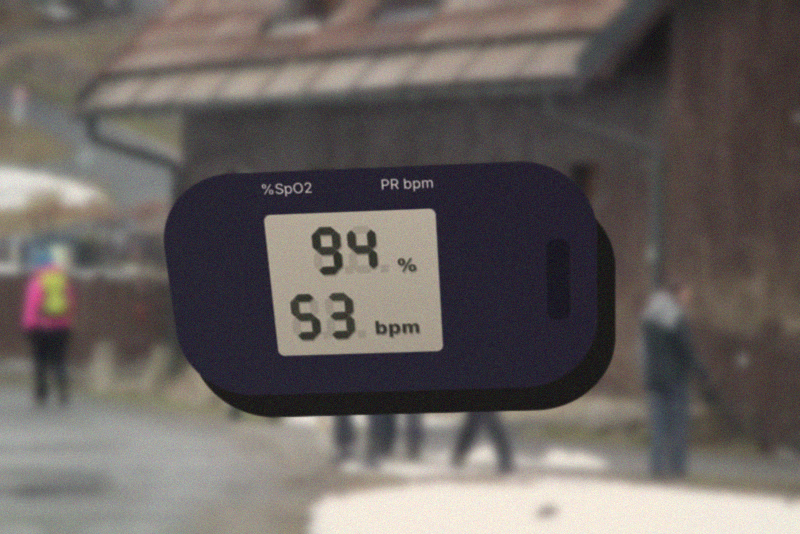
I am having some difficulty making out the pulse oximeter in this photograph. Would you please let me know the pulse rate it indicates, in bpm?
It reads 53 bpm
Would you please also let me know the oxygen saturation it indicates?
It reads 94 %
